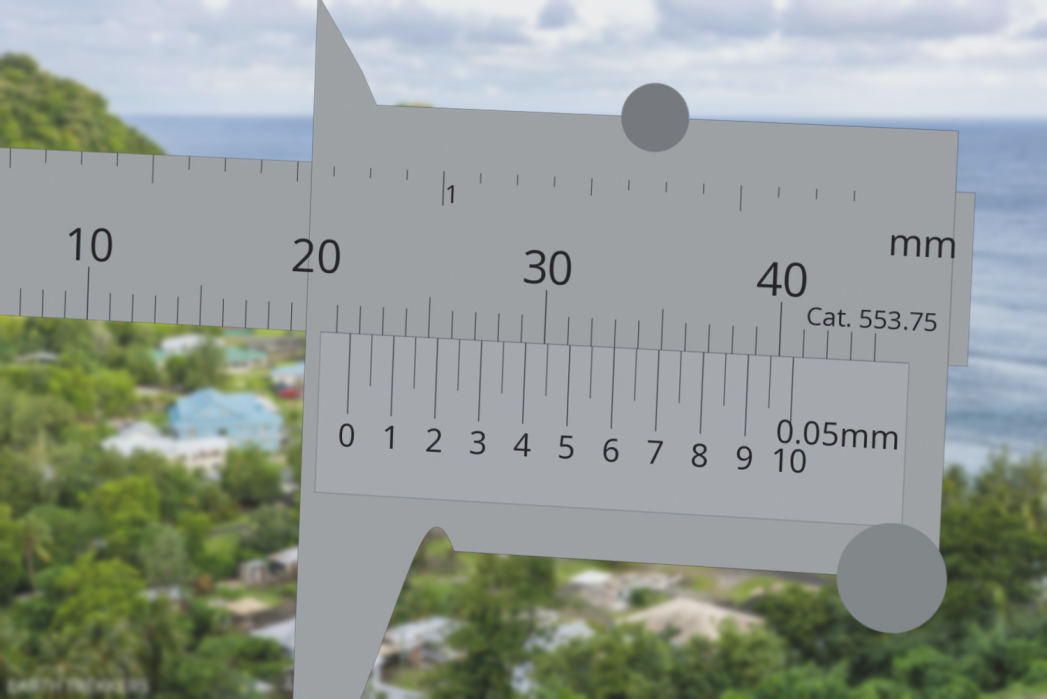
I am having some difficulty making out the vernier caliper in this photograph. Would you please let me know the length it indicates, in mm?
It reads 21.60 mm
